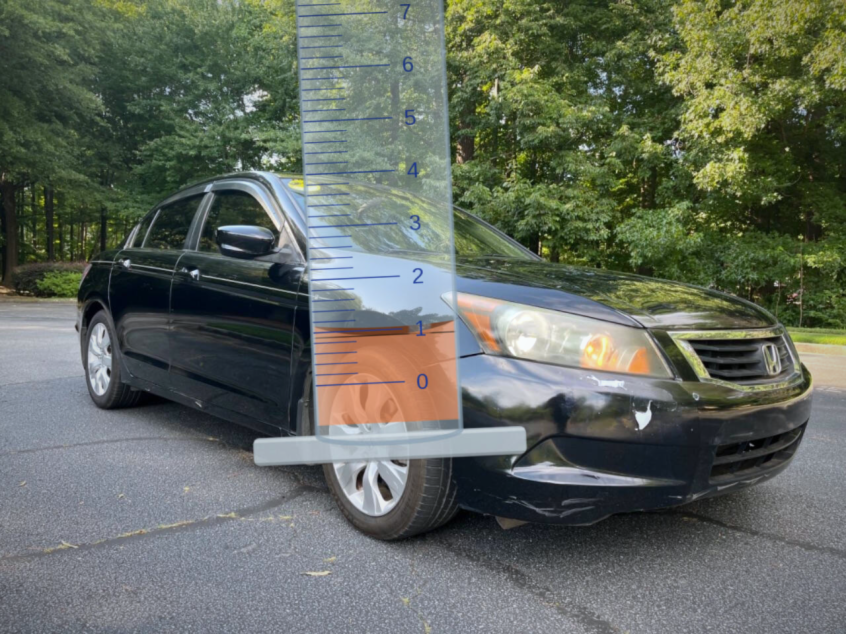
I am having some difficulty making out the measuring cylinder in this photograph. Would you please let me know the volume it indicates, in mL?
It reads 0.9 mL
